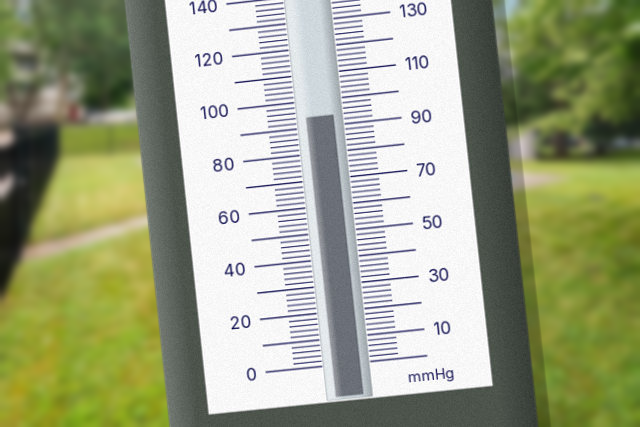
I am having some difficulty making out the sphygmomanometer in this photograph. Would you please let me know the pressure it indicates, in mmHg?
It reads 94 mmHg
